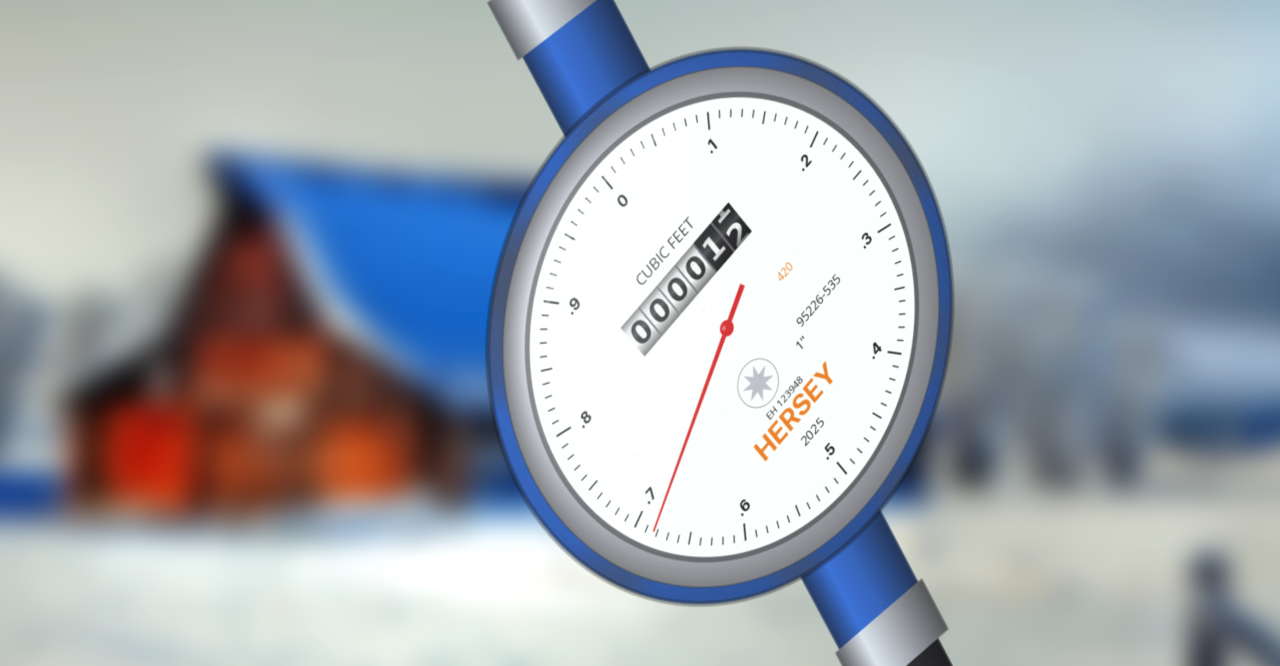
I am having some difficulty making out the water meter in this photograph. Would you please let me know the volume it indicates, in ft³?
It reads 11.68 ft³
